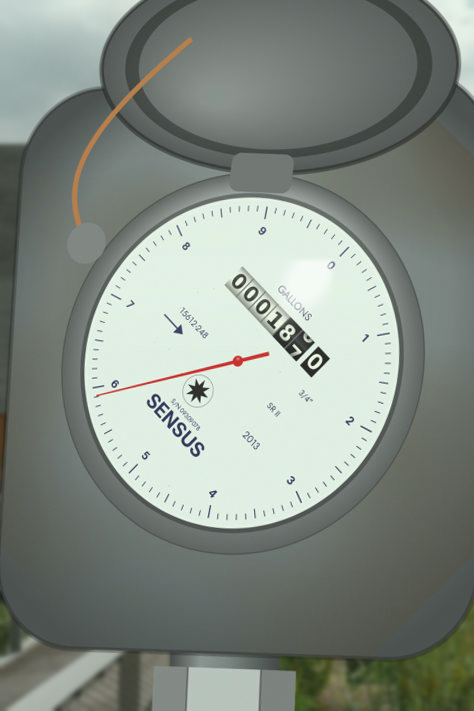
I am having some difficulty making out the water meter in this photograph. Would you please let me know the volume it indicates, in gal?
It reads 1865.9 gal
